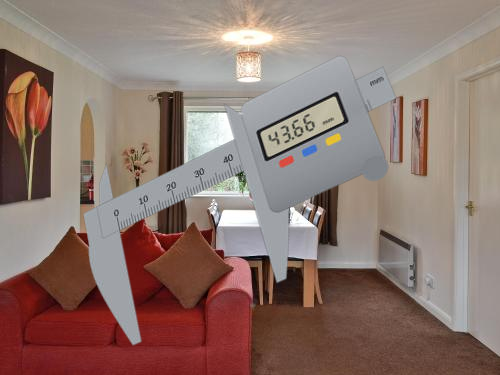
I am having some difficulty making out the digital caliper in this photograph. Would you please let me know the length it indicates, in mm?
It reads 43.66 mm
